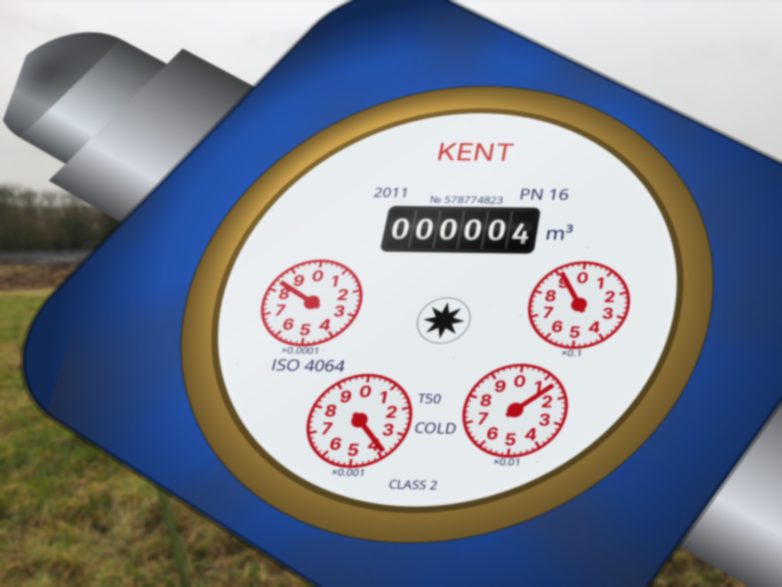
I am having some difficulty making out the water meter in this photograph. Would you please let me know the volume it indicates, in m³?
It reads 3.9138 m³
